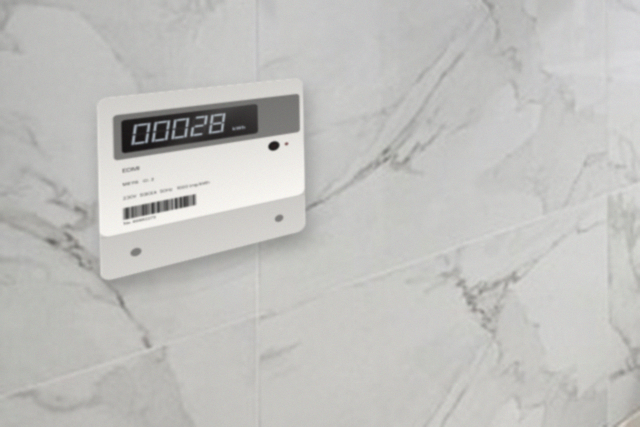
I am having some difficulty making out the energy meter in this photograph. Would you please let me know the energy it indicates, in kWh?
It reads 28 kWh
